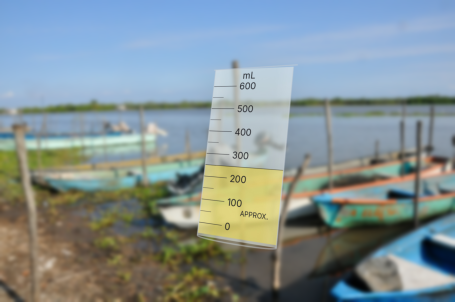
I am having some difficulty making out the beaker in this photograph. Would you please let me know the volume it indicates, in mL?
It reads 250 mL
